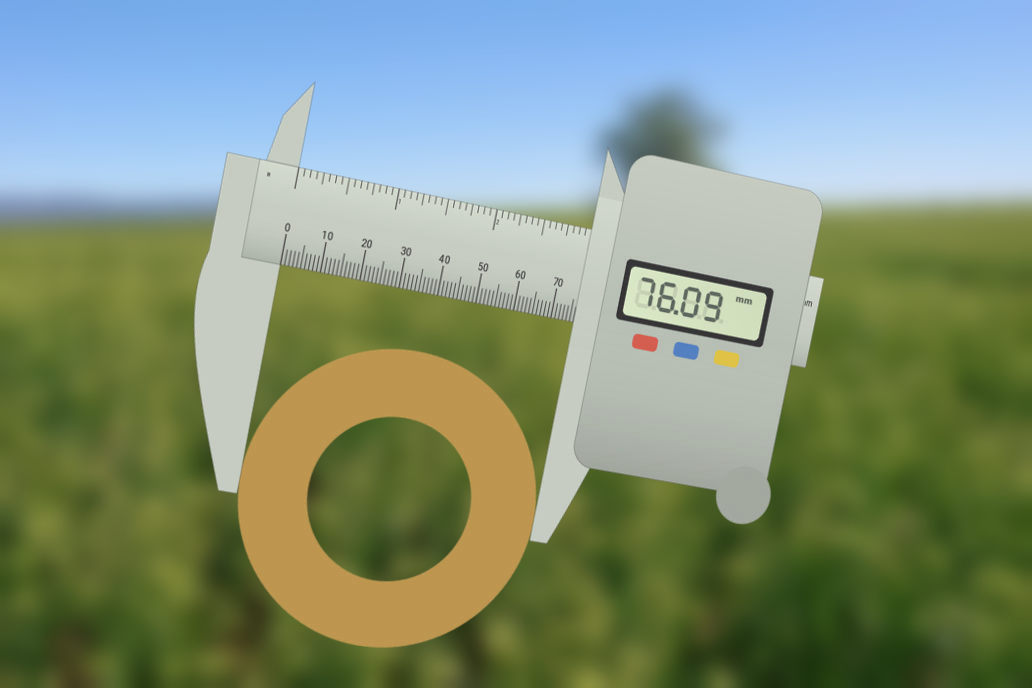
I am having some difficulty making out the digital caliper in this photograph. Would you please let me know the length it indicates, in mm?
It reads 76.09 mm
